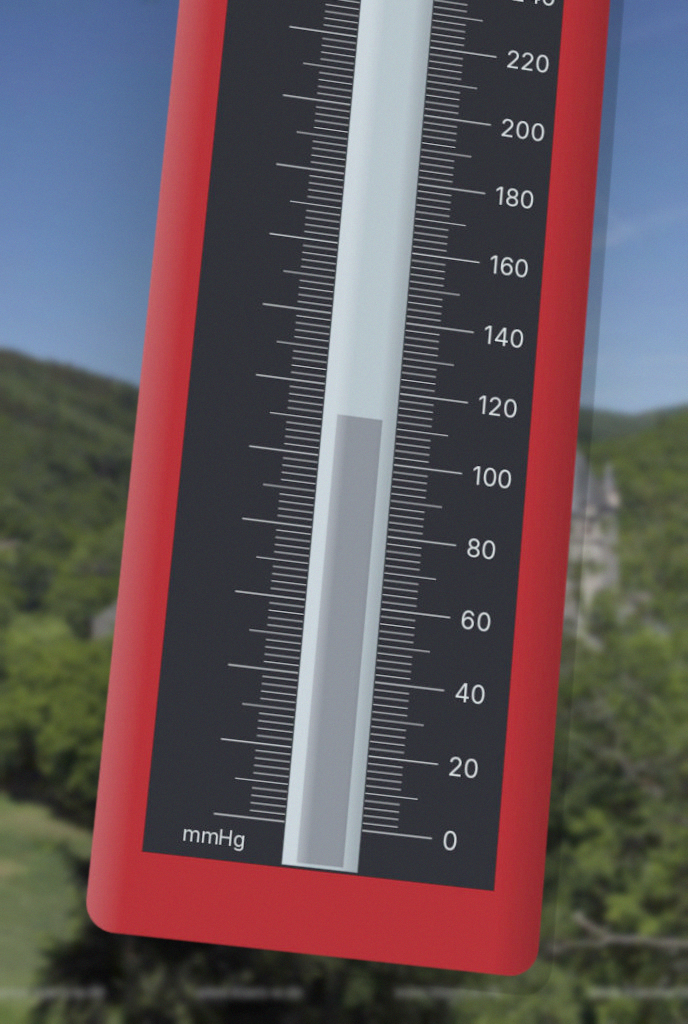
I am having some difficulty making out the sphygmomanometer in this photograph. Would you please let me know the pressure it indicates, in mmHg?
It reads 112 mmHg
